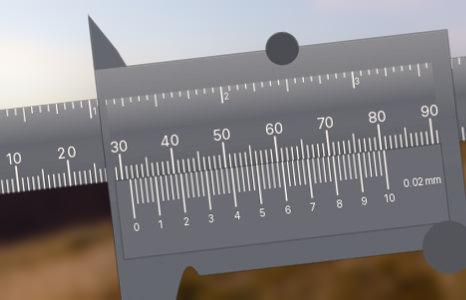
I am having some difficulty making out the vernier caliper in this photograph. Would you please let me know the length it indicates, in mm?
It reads 31.5 mm
